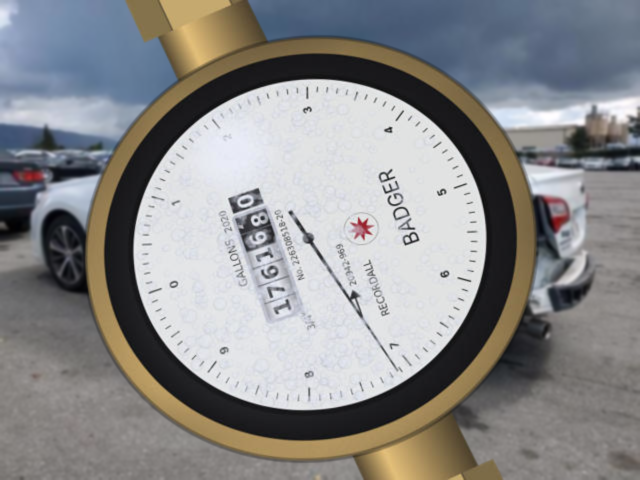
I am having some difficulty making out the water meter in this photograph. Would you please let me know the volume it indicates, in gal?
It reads 1761677.1 gal
